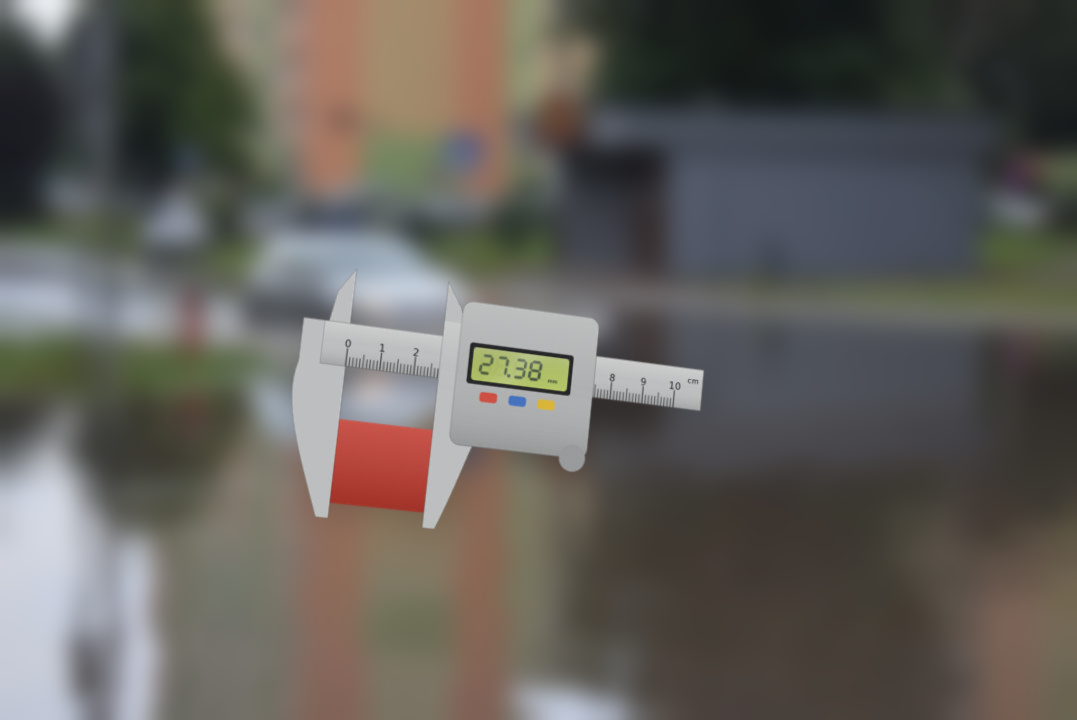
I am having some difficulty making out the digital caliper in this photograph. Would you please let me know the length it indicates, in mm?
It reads 27.38 mm
